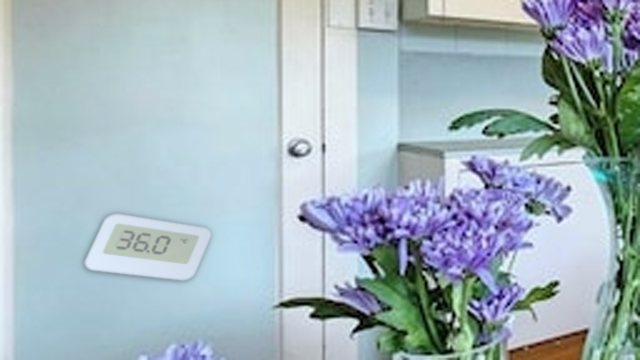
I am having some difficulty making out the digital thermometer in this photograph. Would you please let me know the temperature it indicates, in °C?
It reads 36.0 °C
